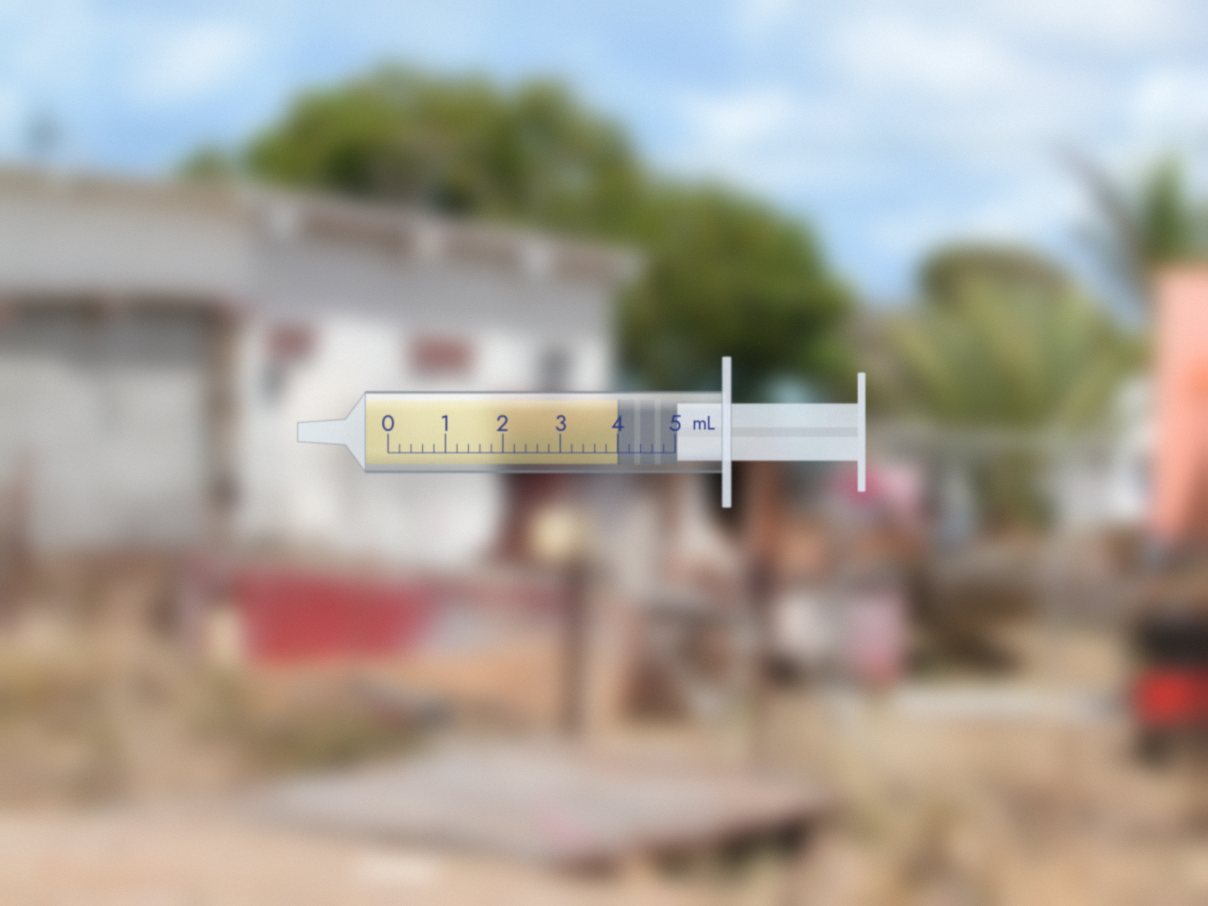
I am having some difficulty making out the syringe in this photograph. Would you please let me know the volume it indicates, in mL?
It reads 4 mL
